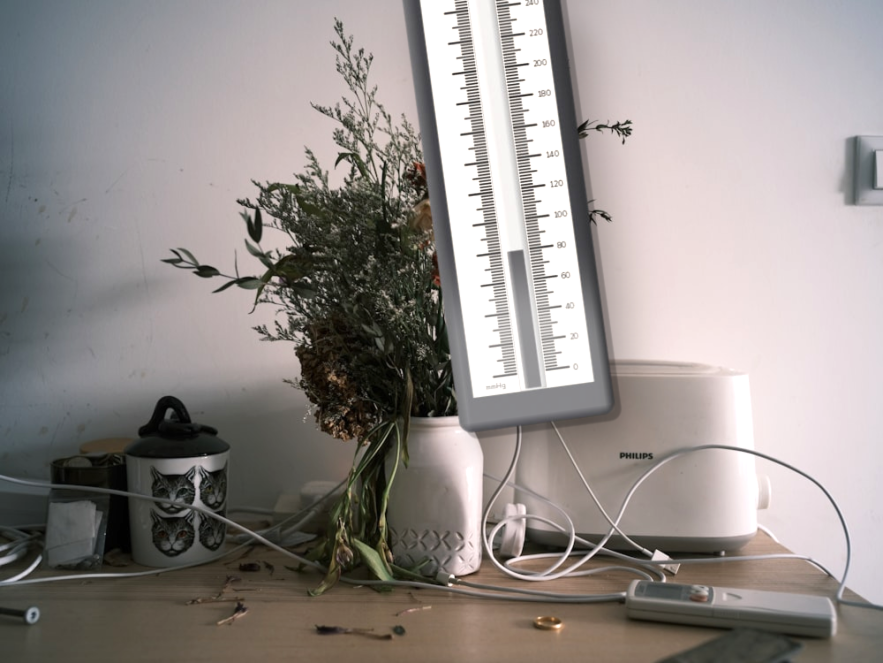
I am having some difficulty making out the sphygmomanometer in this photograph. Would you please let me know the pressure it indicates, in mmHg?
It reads 80 mmHg
